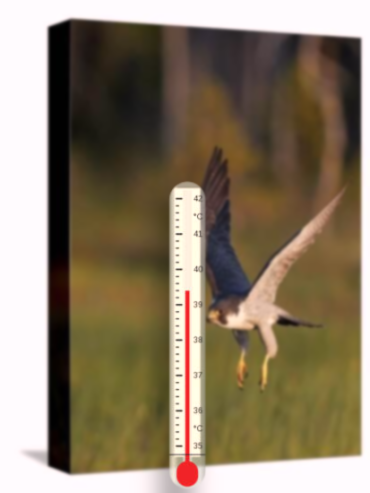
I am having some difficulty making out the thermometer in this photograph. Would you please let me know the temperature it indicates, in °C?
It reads 39.4 °C
